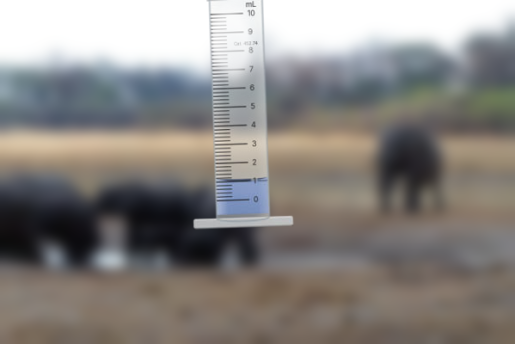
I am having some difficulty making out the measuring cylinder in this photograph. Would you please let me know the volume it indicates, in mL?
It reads 1 mL
